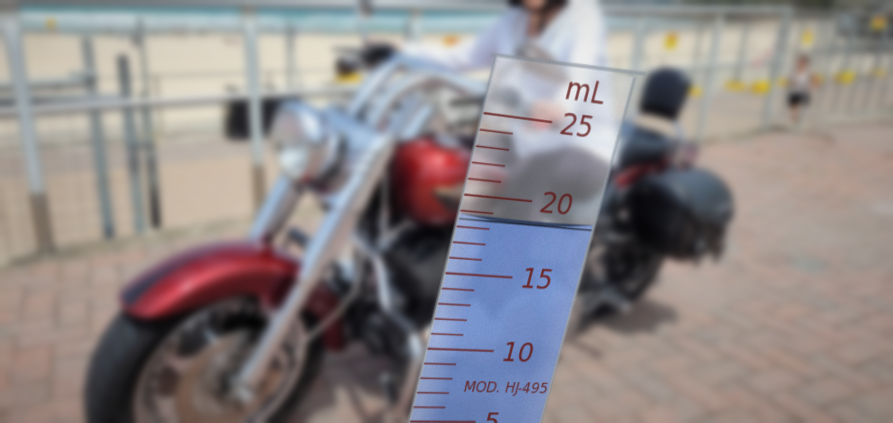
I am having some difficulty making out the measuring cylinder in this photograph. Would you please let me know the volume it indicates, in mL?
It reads 18.5 mL
